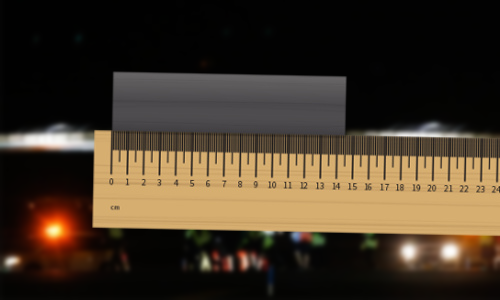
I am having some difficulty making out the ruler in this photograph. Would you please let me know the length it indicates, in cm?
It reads 14.5 cm
